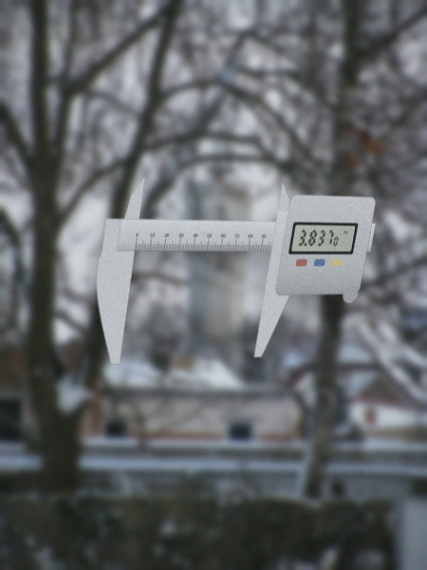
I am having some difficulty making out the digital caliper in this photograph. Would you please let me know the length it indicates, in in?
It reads 3.8370 in
